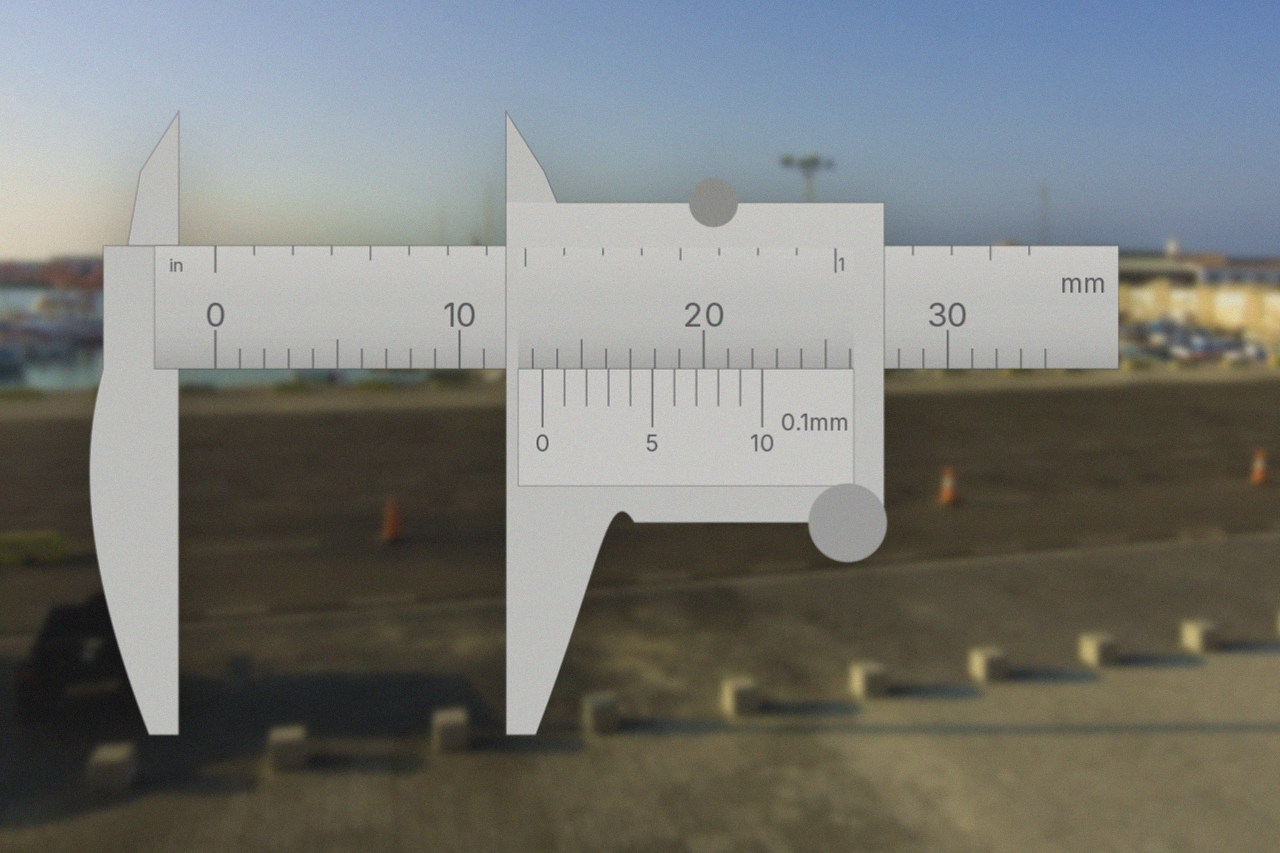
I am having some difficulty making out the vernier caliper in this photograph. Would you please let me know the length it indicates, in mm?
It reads 13.4 mm
